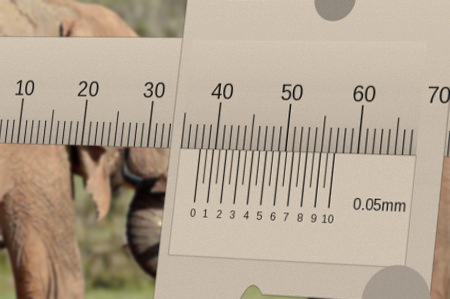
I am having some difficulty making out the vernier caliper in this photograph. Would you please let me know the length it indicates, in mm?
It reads 37.8 mm
